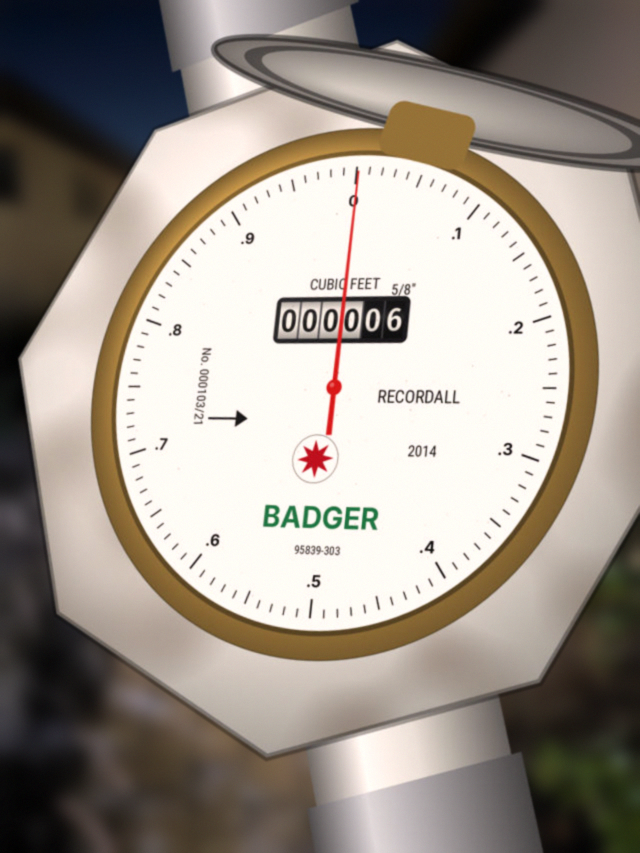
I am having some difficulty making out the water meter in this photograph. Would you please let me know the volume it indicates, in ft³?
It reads 6.00 ft³
